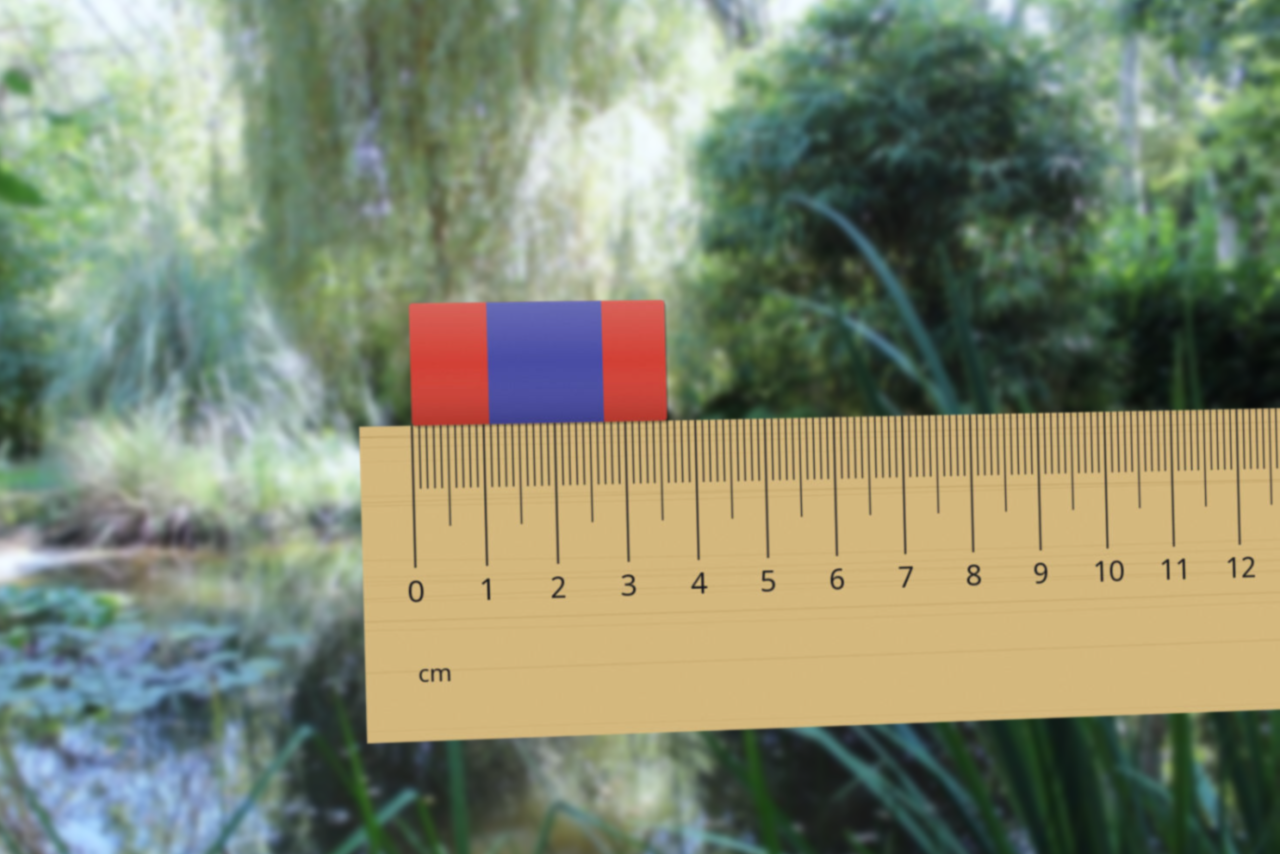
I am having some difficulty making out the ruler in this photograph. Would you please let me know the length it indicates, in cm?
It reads 3.6 cm
